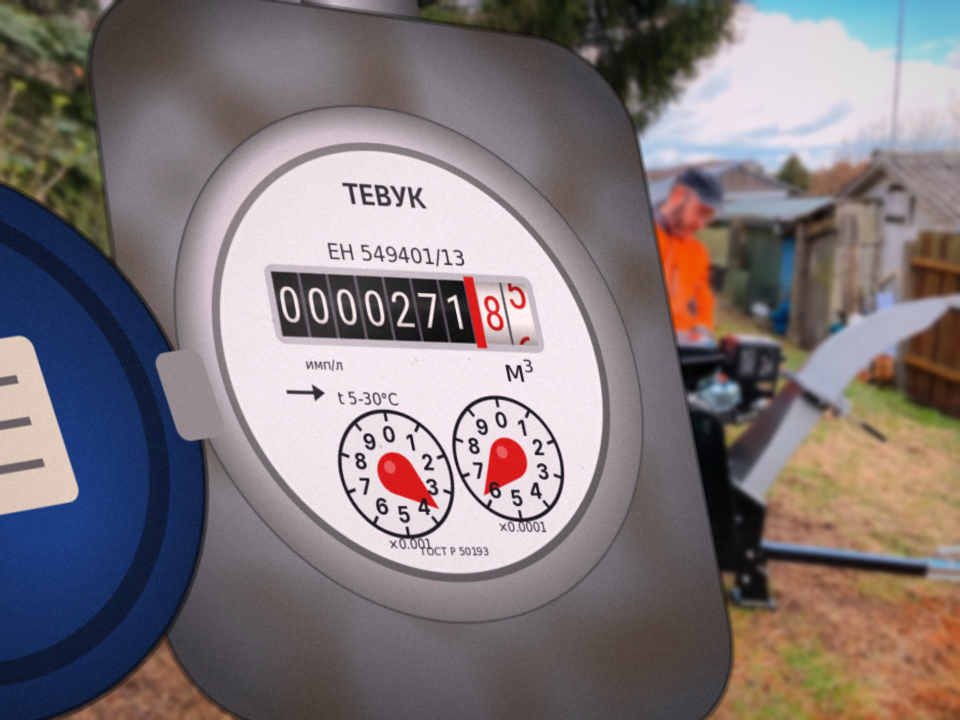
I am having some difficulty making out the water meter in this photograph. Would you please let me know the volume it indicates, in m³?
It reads 271.8536 m³
